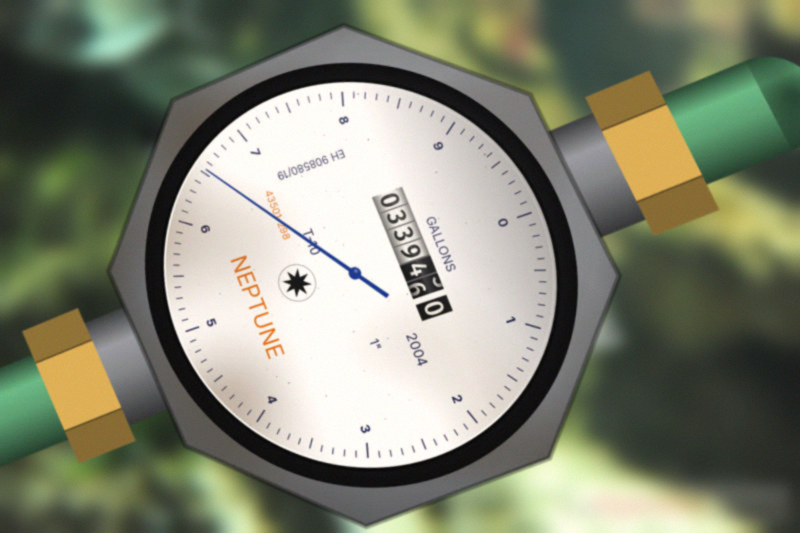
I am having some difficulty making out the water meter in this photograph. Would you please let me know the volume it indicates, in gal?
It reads 339456.5 gal
